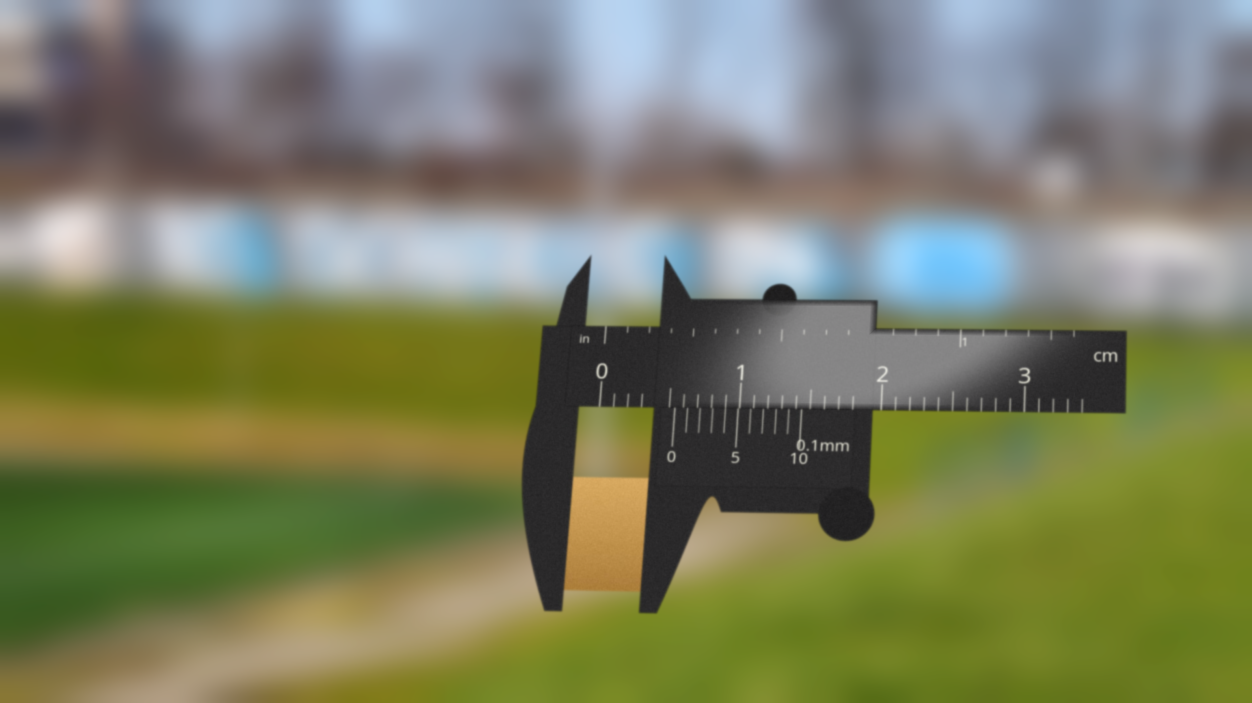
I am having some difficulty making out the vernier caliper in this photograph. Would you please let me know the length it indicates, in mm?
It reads 5.4 mm
